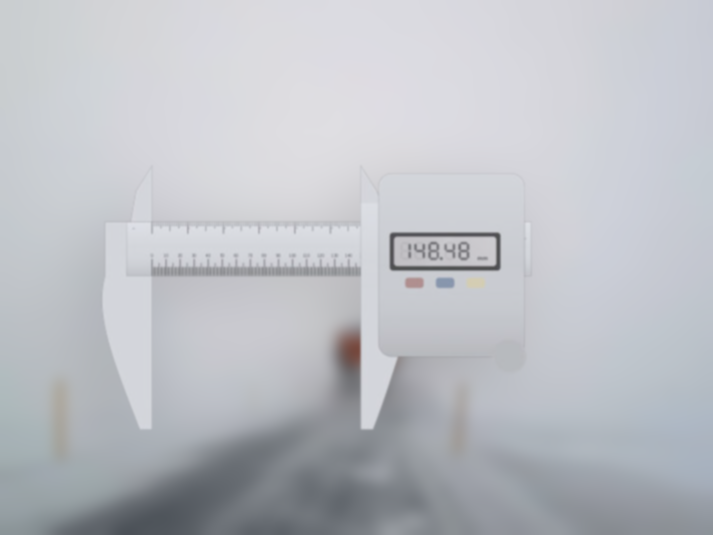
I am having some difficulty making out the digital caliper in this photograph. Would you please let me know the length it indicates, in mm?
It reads 148.48 mm
